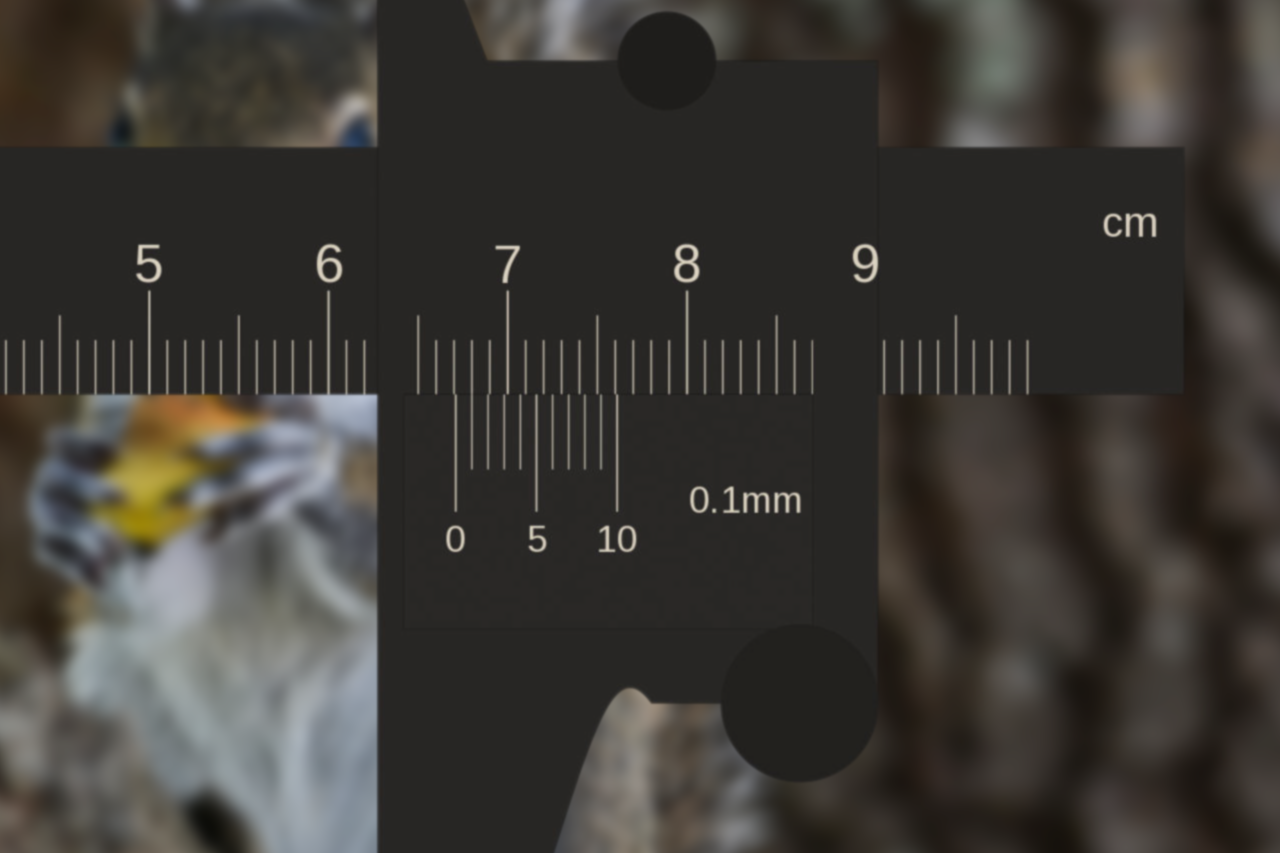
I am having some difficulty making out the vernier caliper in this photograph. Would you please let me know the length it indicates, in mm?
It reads 67.1 mm
